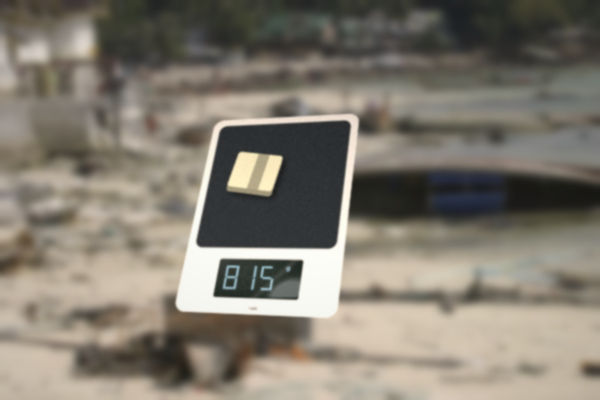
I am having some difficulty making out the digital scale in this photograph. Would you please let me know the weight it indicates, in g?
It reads 815 g
